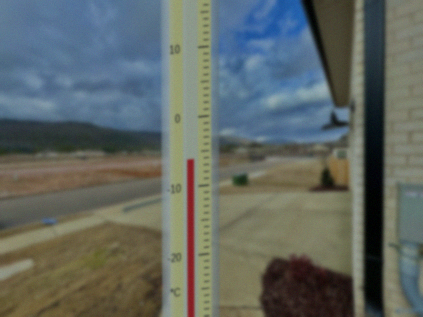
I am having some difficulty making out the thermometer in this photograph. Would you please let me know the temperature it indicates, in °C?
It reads -6 °C
